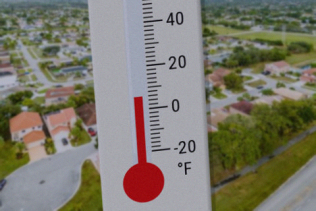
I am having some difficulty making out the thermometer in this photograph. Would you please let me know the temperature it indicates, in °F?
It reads 6 °F
